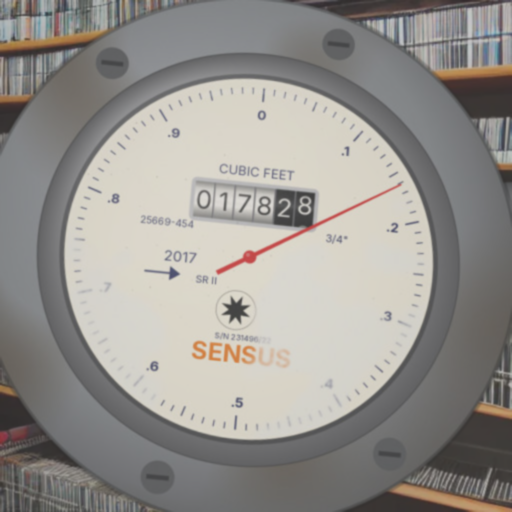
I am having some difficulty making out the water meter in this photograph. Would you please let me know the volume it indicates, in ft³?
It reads 17828.16 ft³
